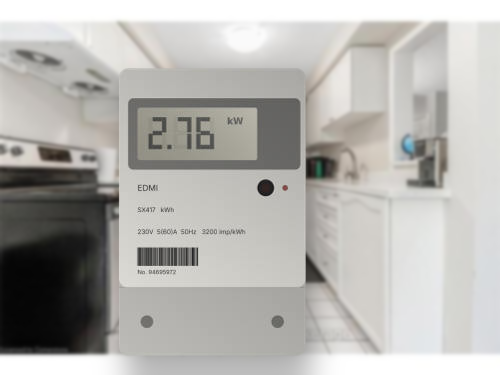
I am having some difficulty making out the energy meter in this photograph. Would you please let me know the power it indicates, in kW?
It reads 2.76 kW
